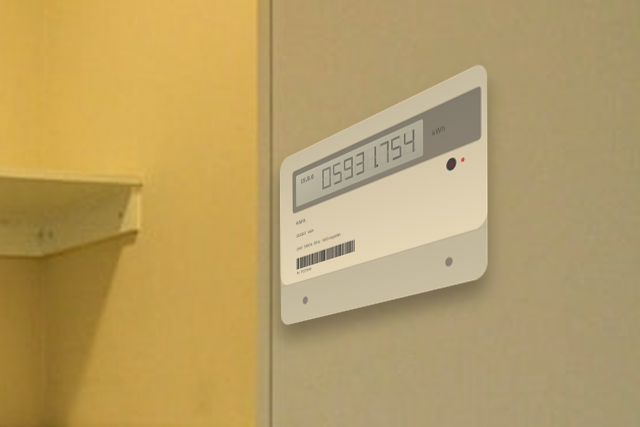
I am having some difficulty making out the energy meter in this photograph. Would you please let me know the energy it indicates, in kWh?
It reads 5931.754 kWh
